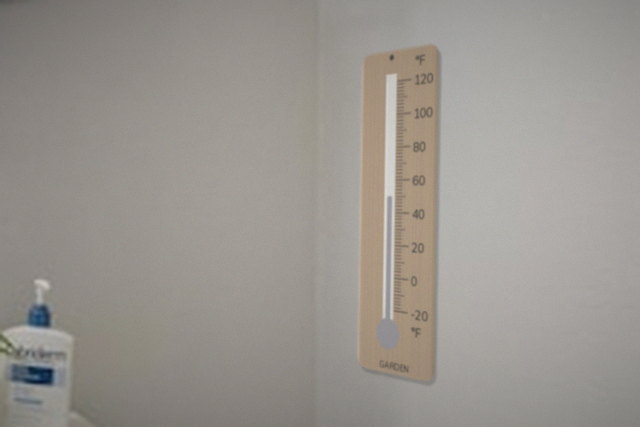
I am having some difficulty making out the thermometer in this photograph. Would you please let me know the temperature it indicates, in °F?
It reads 50 °F
